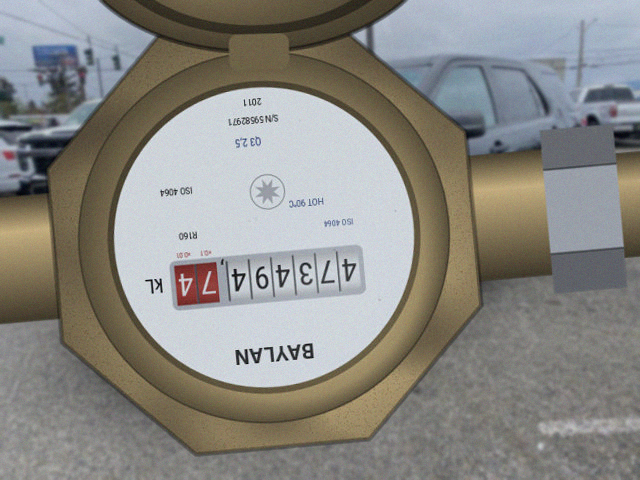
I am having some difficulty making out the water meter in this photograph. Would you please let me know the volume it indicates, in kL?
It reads 473494.74 kL
